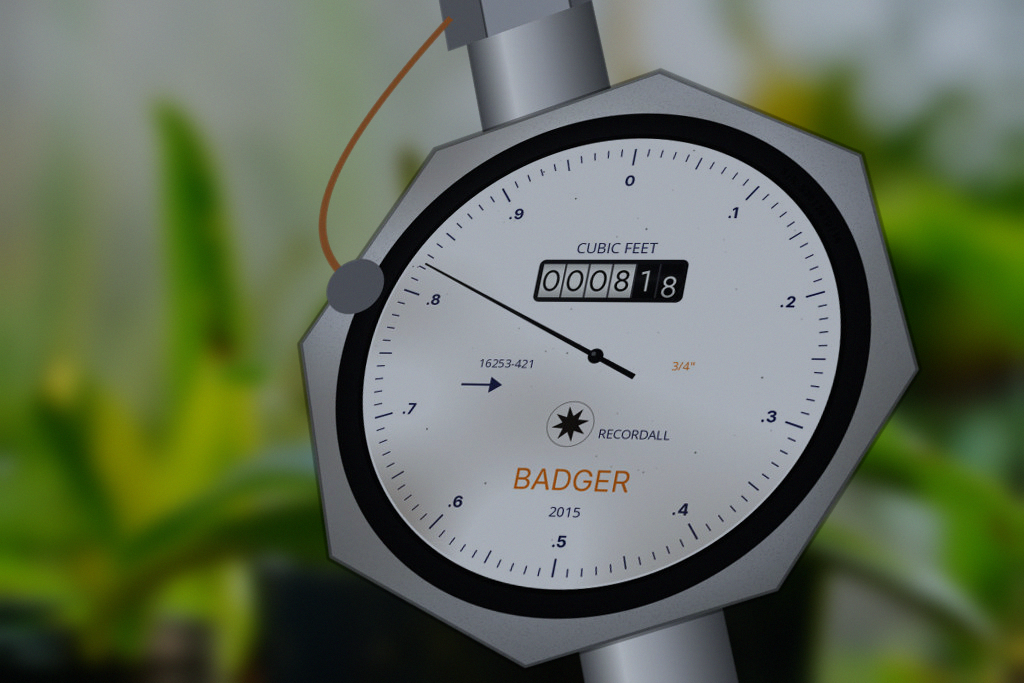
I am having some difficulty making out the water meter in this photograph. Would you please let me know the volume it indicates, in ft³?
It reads 817.82 ft³
